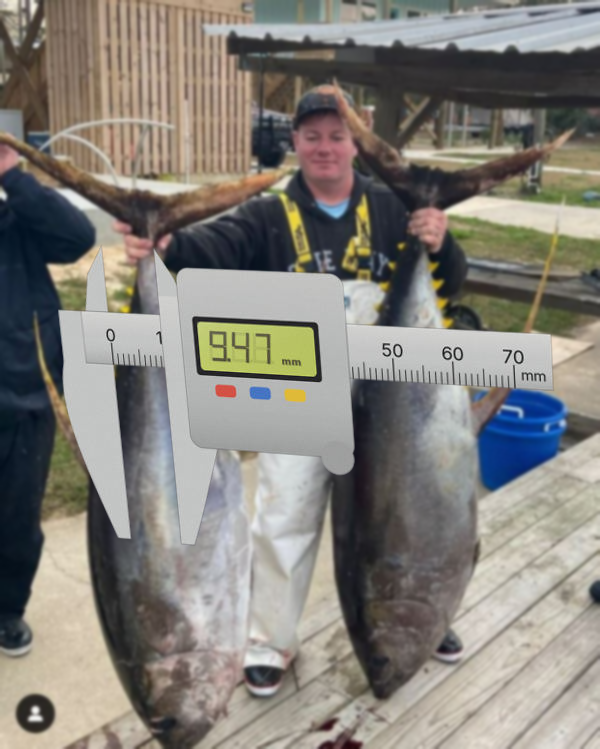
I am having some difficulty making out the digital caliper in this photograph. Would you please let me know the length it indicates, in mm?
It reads 9.47 mm
